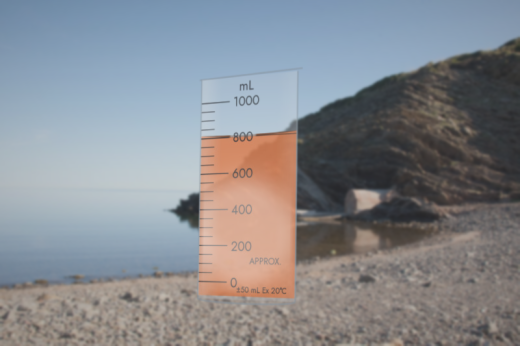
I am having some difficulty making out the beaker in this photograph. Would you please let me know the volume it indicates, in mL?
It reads 800 mL
